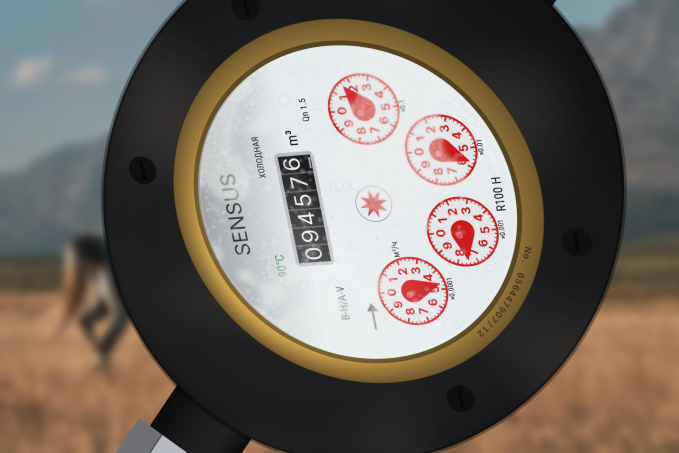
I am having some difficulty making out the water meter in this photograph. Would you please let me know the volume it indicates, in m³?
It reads 94576.1574 m³
